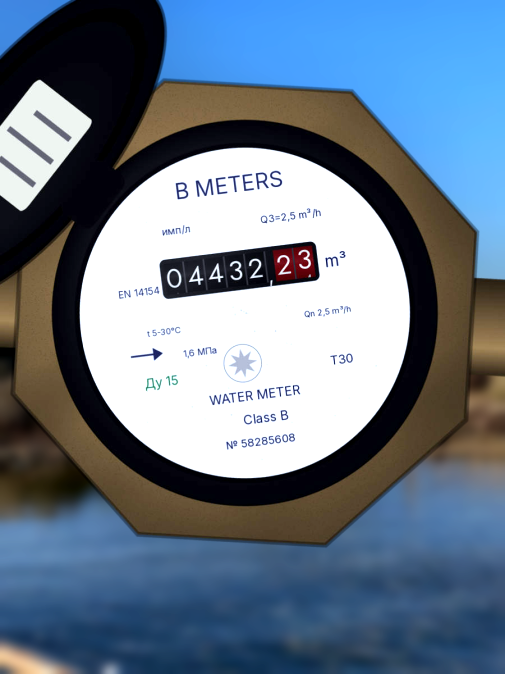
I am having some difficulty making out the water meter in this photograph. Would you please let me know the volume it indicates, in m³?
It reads 4432.23 m³
